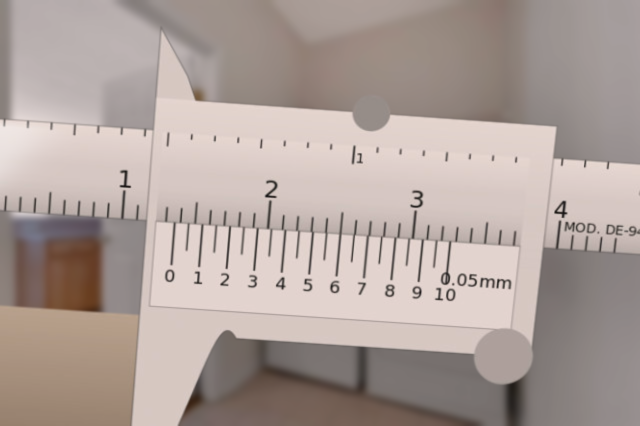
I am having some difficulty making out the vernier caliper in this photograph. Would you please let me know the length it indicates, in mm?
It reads 13.6 mm
